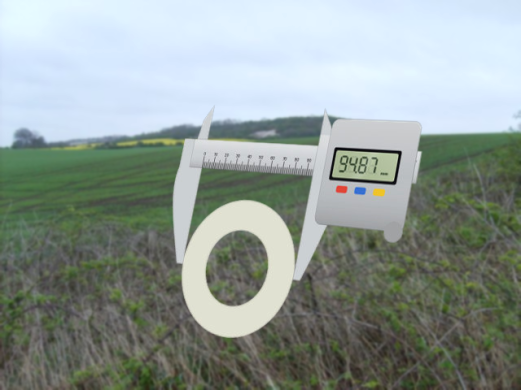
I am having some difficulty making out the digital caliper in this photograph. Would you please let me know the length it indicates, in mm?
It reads 94.87 mm
